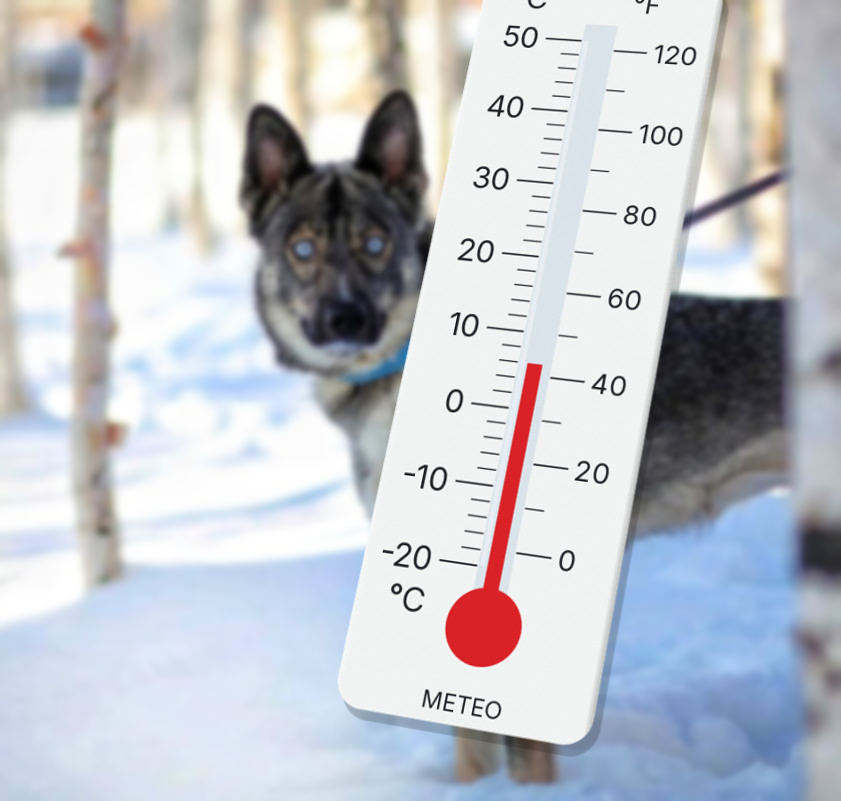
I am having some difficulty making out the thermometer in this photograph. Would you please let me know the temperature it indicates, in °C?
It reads 6 °C
